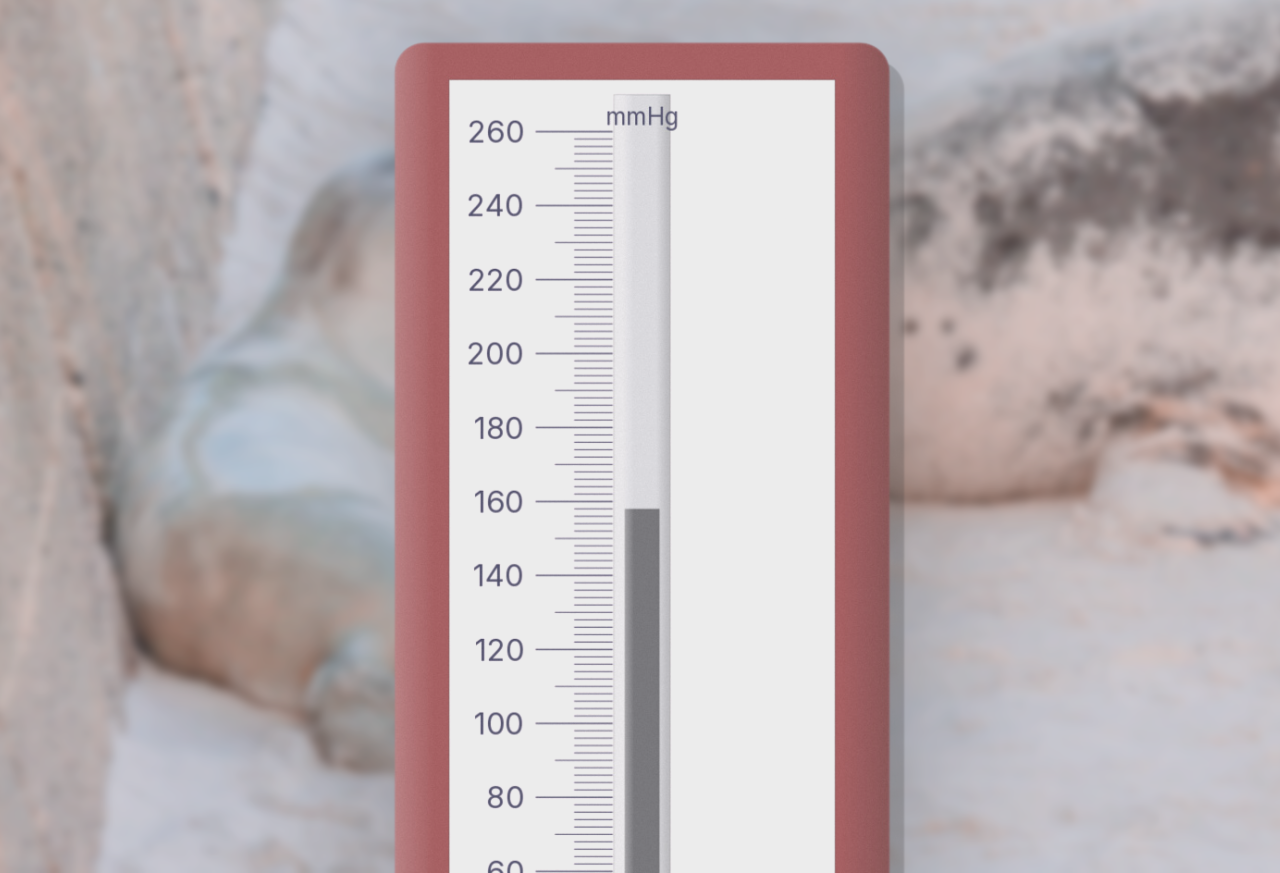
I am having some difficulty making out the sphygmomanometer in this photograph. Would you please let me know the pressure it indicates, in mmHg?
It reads 158 mmHg
